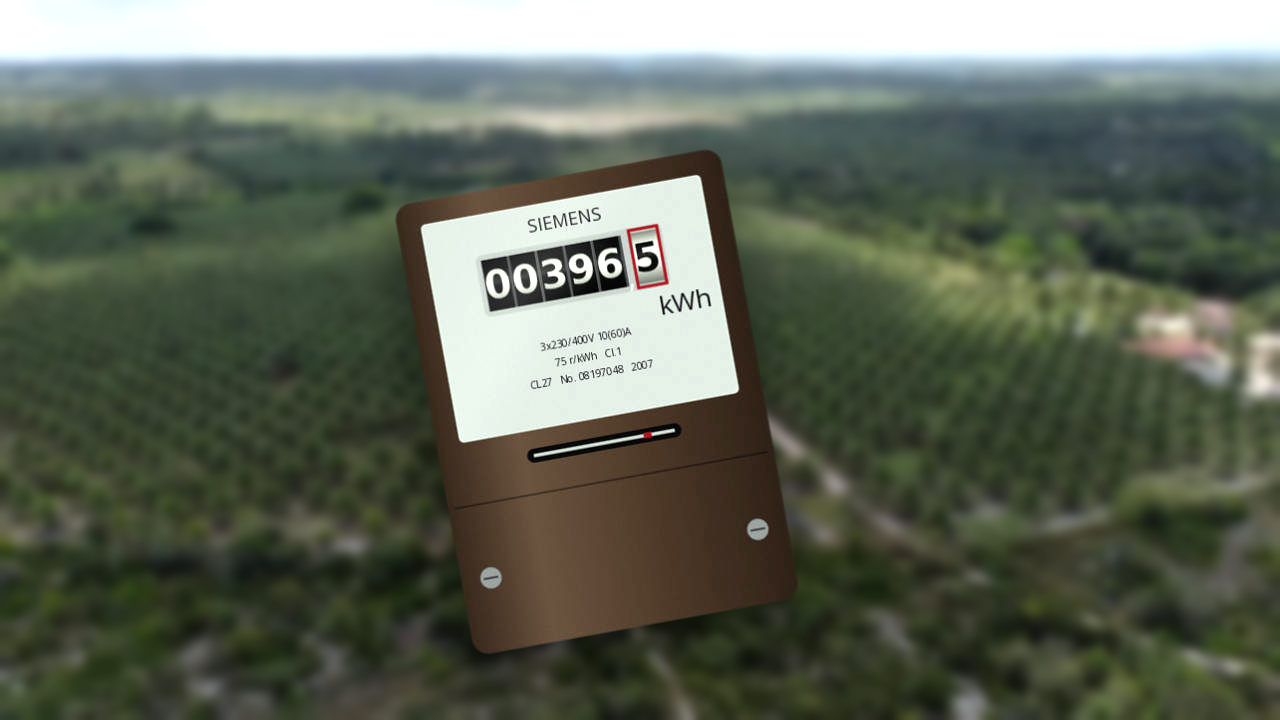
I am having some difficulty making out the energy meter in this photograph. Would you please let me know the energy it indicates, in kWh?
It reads 396.5 kWh
